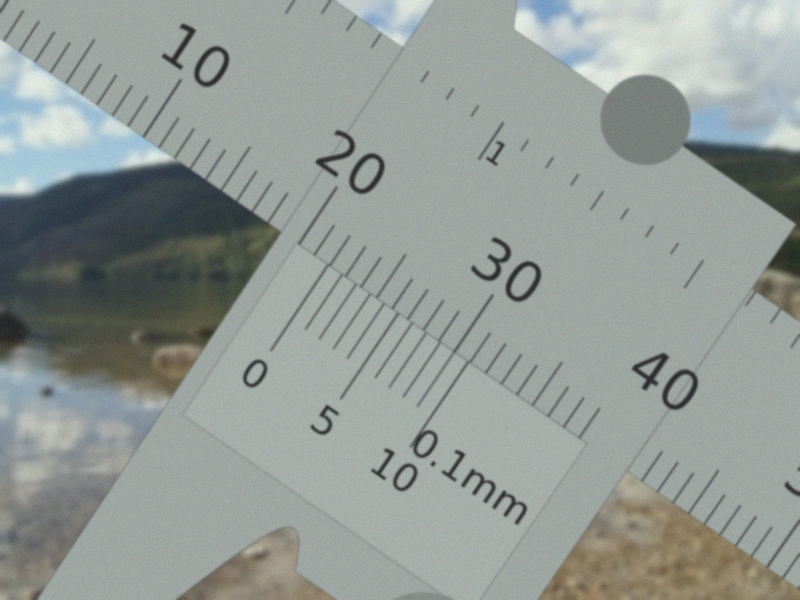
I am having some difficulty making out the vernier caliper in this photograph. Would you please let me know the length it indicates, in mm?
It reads 21.9 mm
